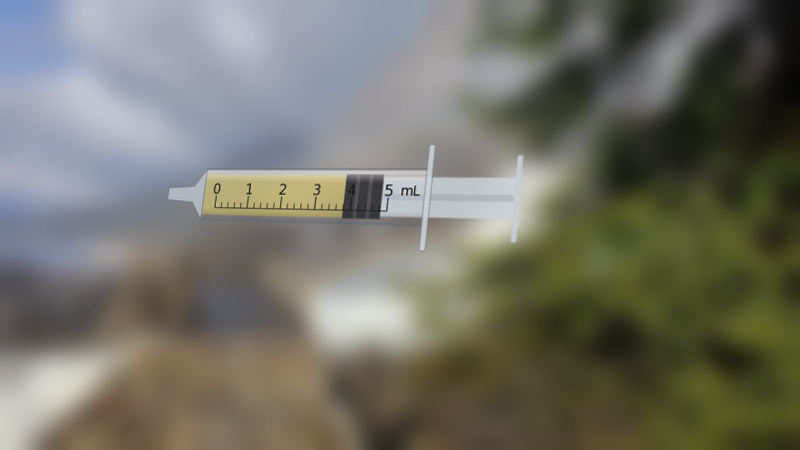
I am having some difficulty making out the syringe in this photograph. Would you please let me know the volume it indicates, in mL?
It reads 3.8 mL
